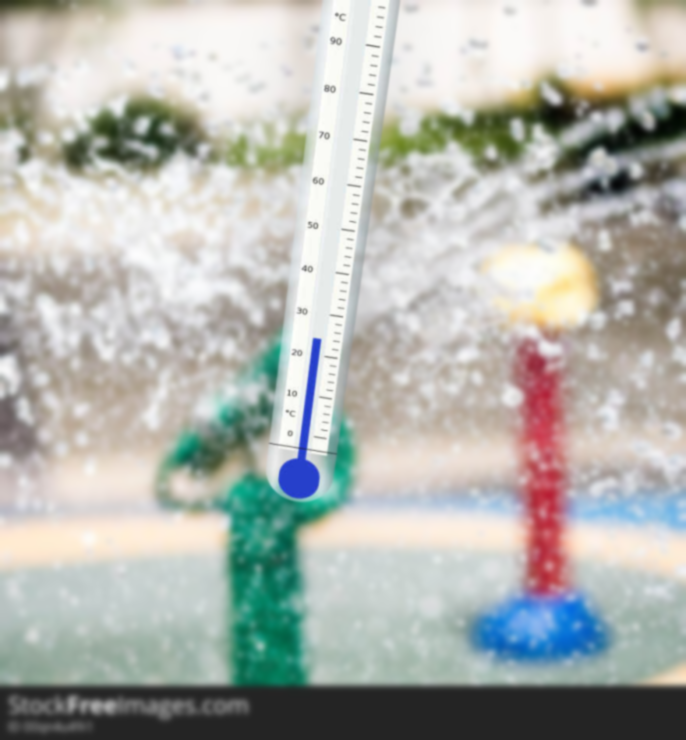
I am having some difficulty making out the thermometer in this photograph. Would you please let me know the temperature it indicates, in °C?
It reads 24 °C
